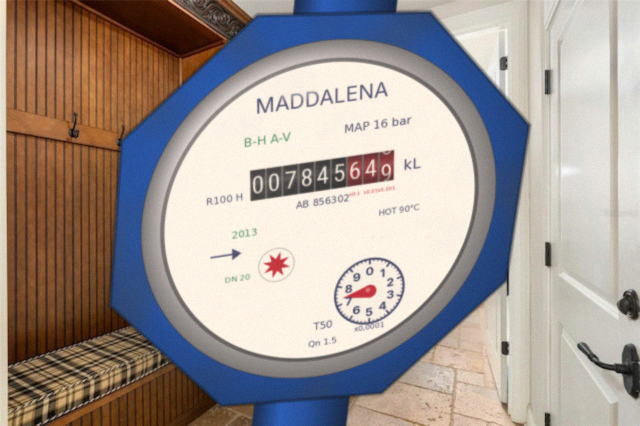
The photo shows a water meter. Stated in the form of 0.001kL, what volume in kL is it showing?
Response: 7845.6487kL
